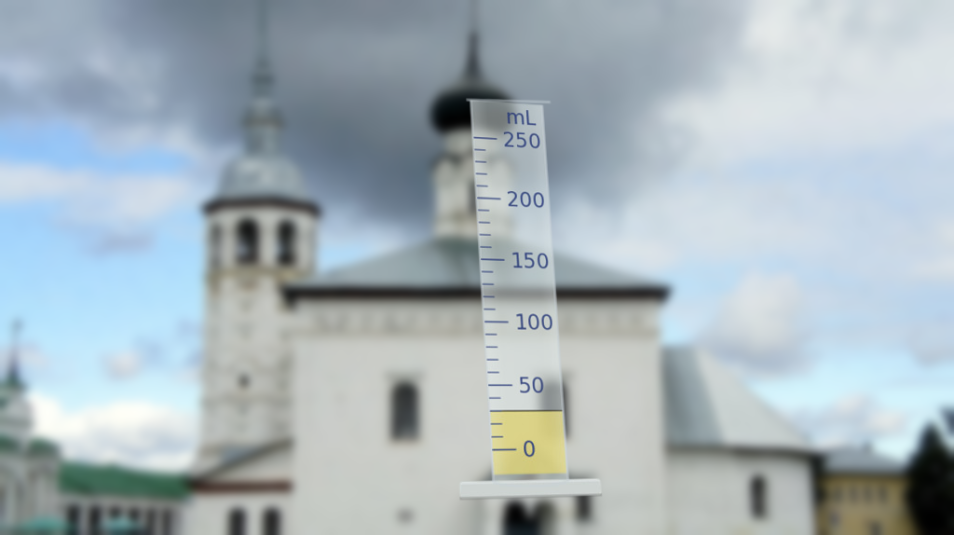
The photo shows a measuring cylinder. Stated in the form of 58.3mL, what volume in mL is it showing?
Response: 30mL
